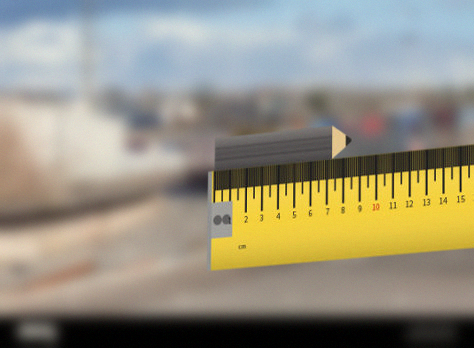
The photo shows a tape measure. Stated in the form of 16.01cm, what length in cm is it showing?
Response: 8.5cm
